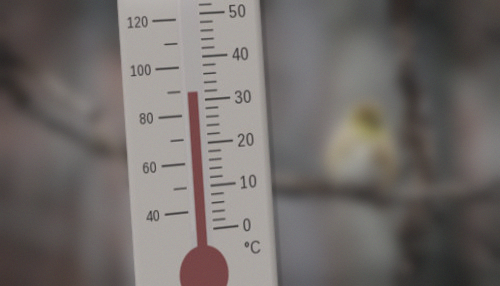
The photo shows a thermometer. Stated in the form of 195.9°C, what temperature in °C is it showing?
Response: 32°C
